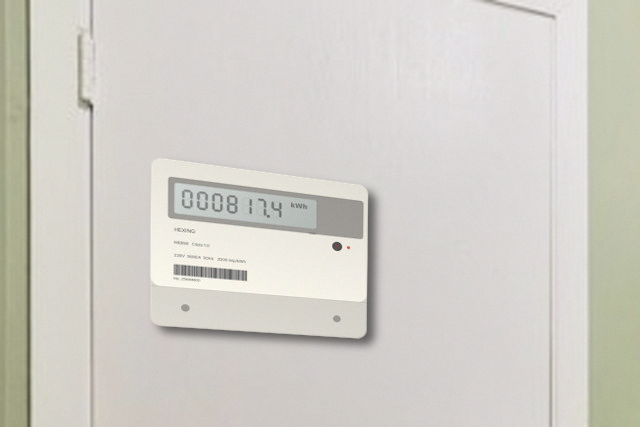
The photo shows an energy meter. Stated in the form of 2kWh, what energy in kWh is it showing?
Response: 817.4kWh
